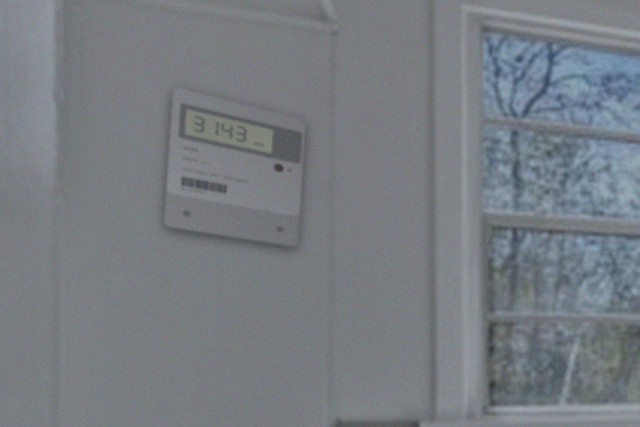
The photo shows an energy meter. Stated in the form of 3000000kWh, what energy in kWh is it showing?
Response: 3143kWh
